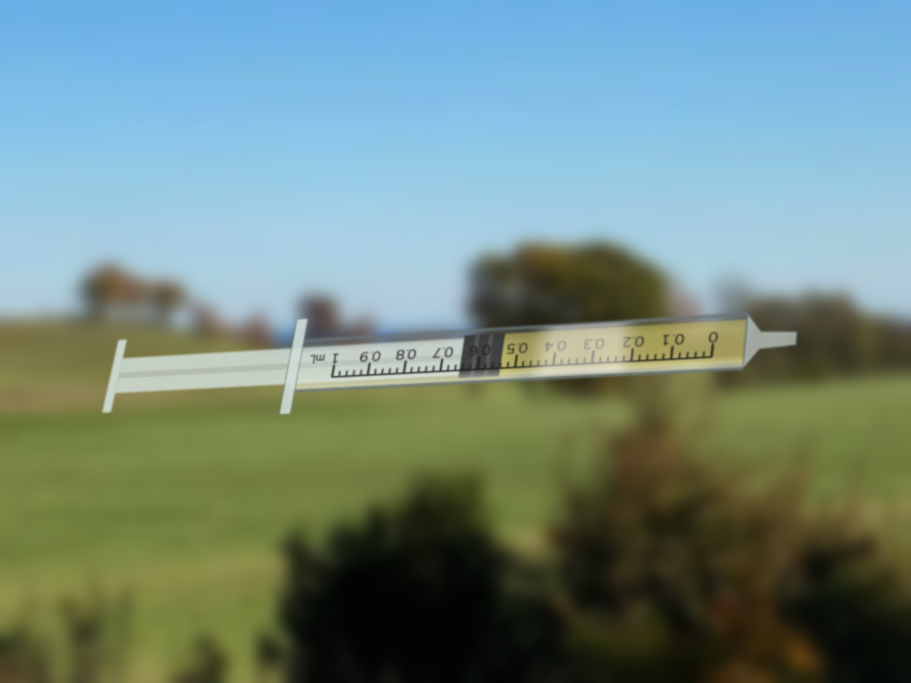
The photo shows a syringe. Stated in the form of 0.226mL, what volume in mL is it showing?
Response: 0.54mL
